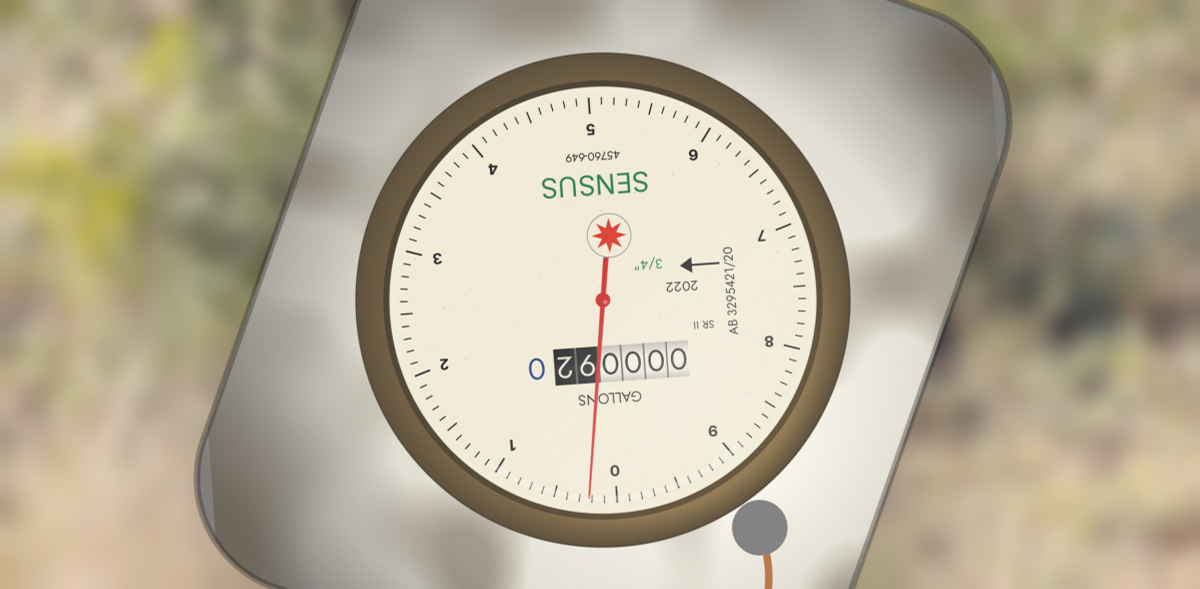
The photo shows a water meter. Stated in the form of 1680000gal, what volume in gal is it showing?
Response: 920.2gal
